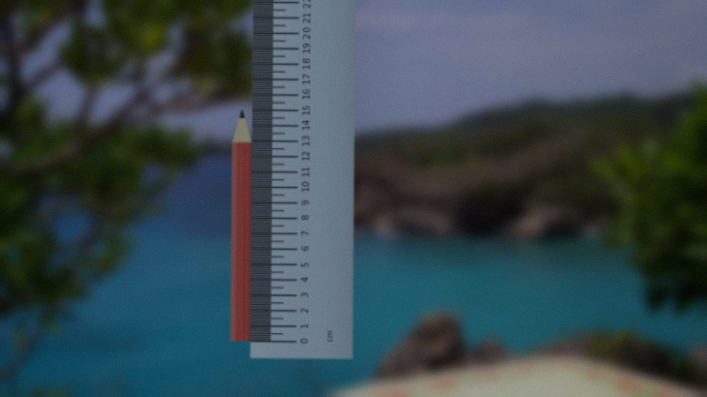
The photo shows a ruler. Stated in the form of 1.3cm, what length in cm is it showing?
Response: 15cm
